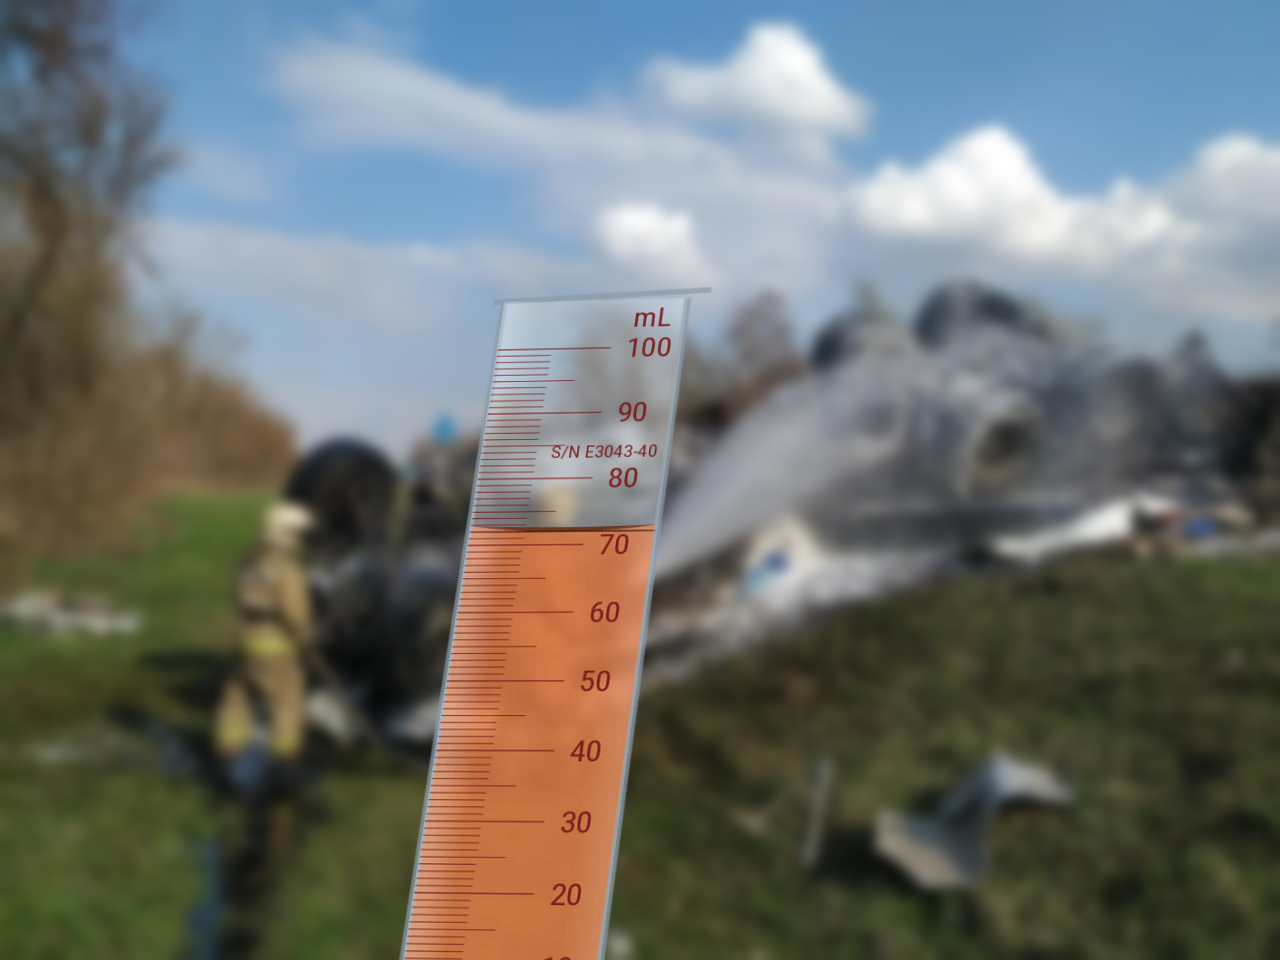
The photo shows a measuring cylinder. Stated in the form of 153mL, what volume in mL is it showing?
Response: 72mL
